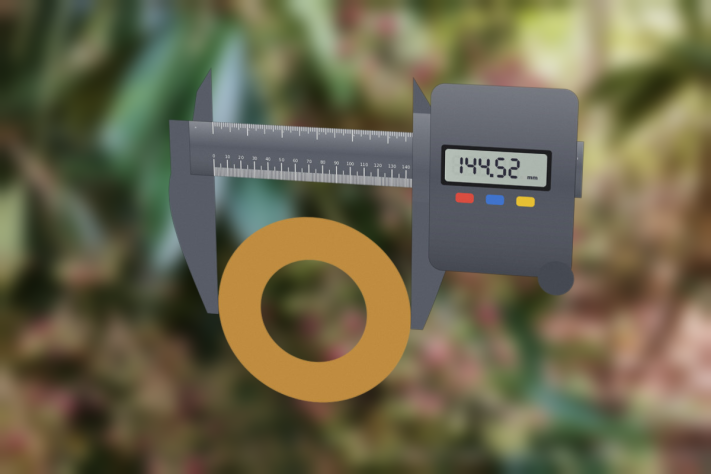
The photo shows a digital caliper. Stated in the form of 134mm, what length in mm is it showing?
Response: 144.52mm
